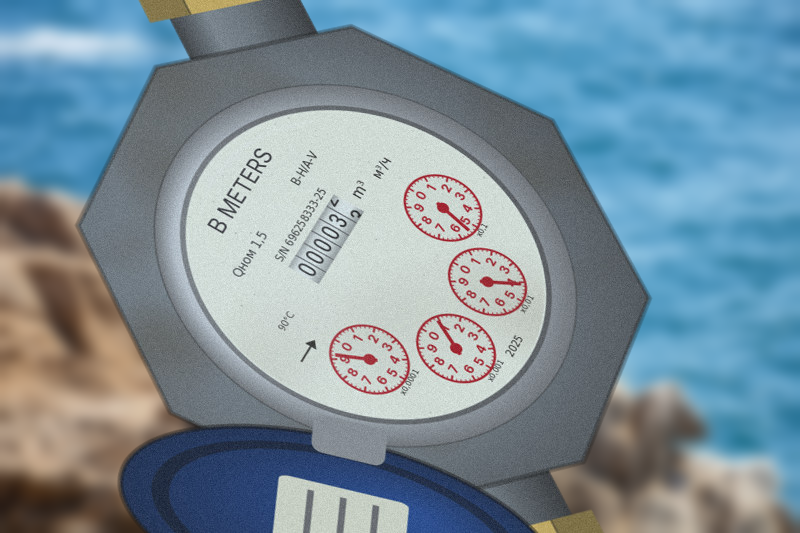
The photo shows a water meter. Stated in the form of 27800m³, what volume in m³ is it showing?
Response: 32.5409m³
